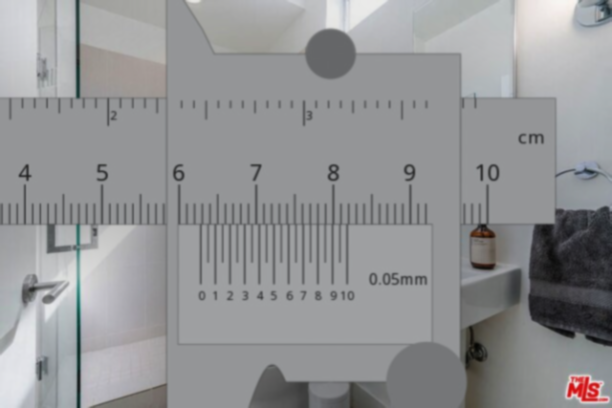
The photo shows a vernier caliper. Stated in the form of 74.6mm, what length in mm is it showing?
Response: 62.8mm
